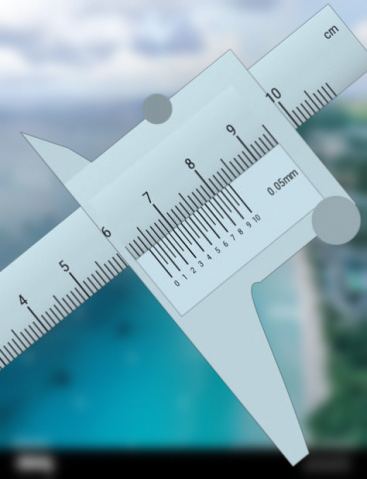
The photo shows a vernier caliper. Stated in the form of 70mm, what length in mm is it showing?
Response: 64.2mm
